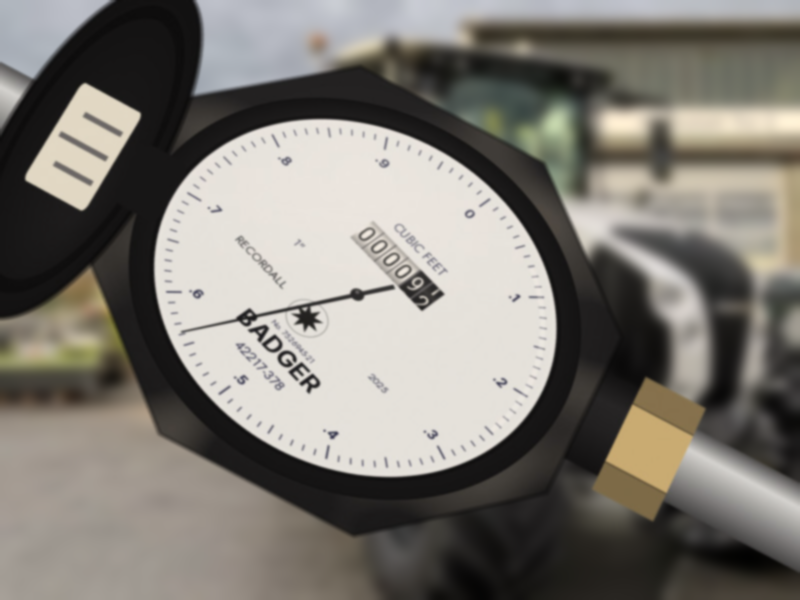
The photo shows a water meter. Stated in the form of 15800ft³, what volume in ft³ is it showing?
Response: 91.56ft³
